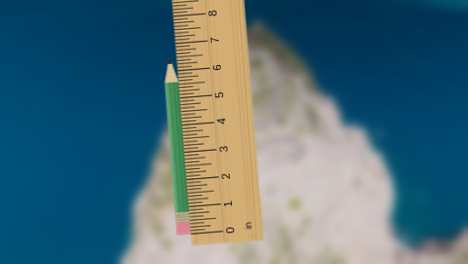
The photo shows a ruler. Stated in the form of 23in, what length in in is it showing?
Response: 6.5in
